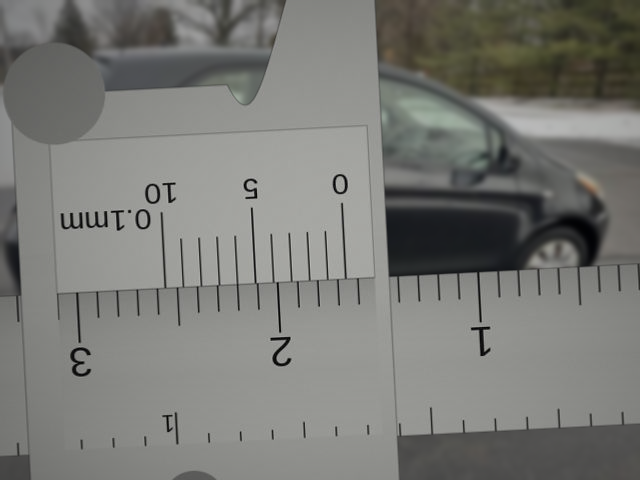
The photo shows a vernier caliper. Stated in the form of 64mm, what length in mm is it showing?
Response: 16.6mm
